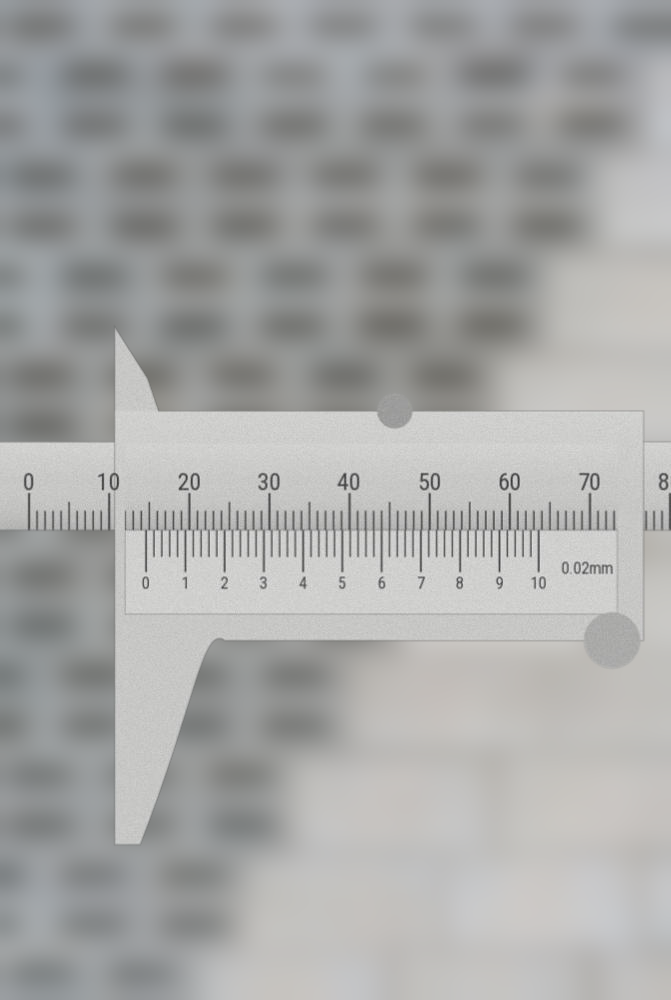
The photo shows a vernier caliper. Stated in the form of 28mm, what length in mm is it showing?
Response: 14.6mm
